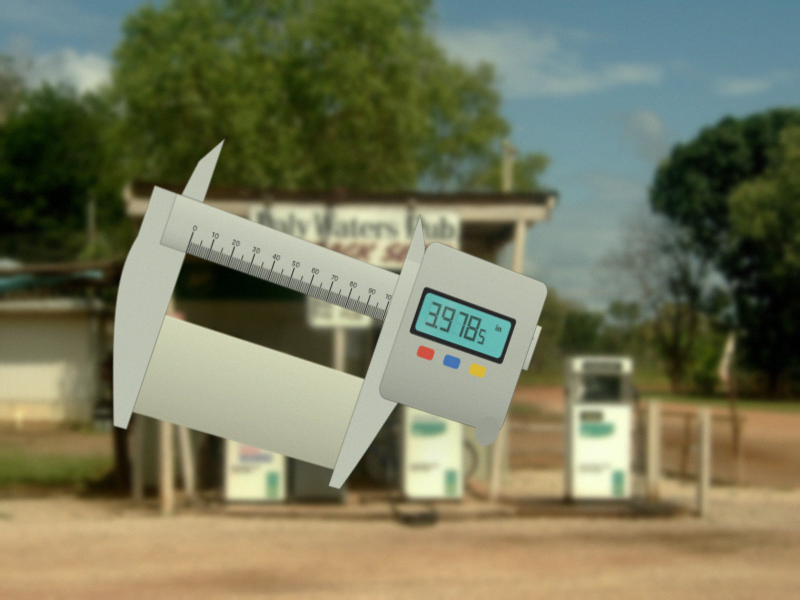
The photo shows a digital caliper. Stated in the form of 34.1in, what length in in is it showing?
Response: 3.9785in
